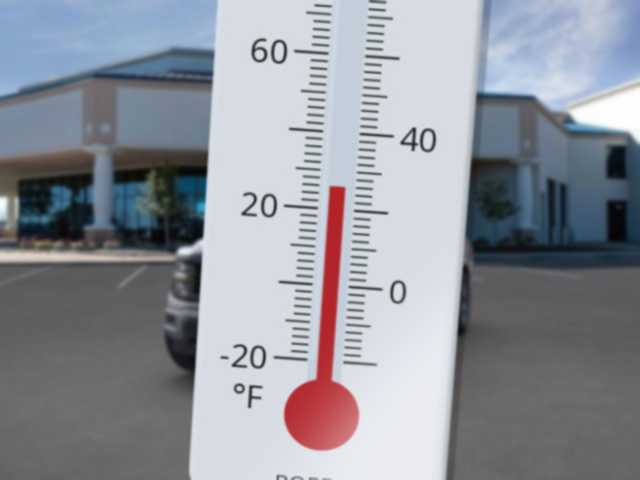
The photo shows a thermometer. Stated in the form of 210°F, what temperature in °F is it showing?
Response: 26°F
